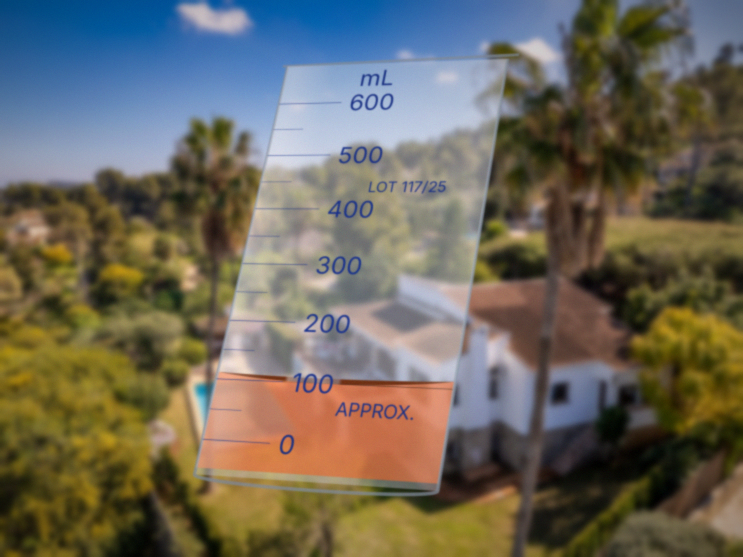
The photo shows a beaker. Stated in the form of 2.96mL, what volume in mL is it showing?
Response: 100mL
